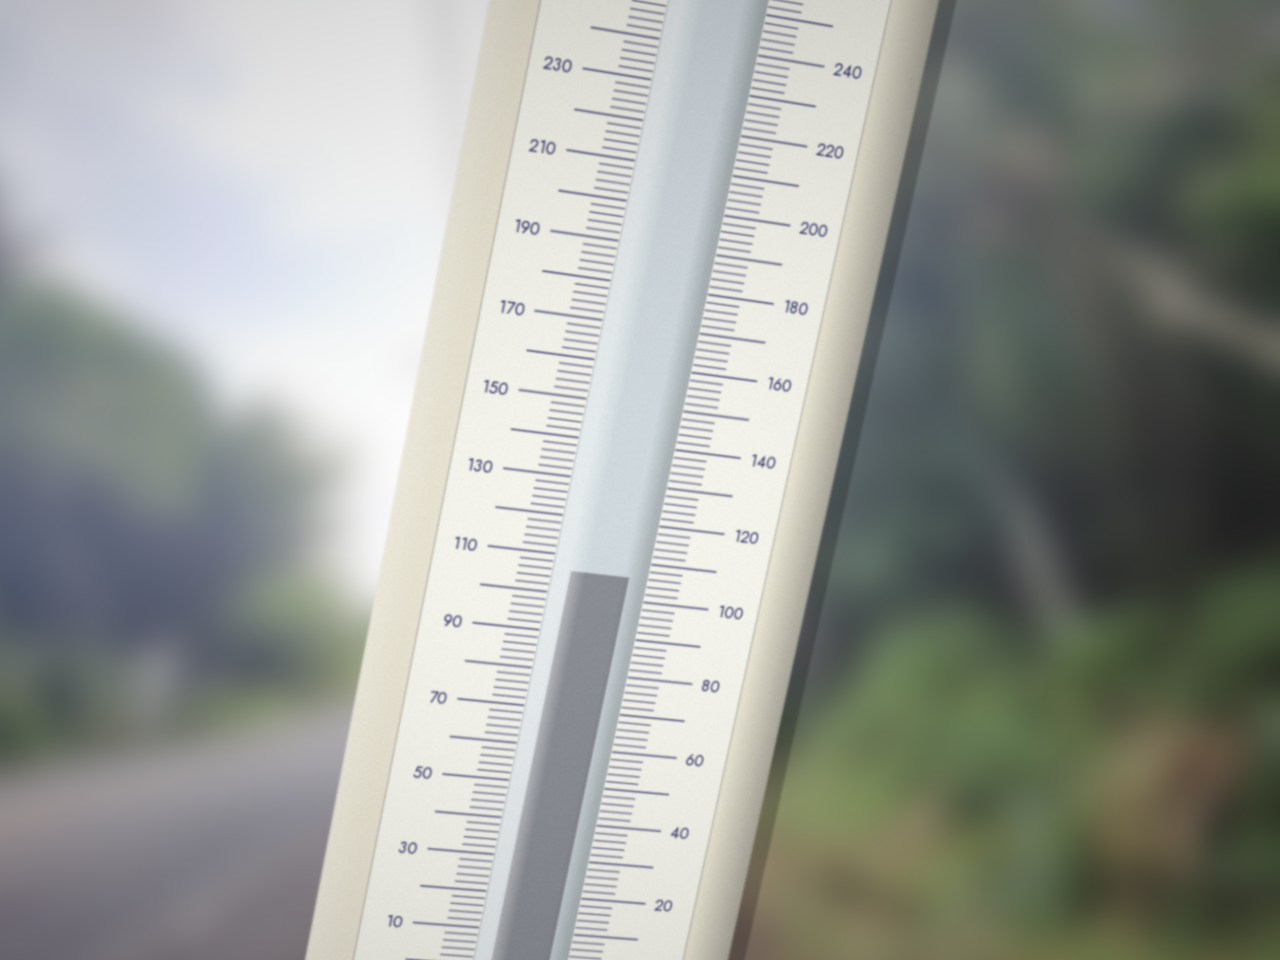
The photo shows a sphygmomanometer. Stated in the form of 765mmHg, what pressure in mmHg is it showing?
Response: 106mmHg
